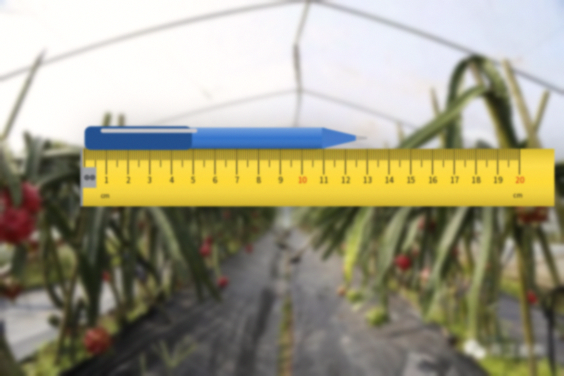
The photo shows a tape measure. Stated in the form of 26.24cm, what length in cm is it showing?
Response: 13cm
